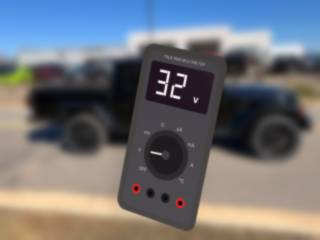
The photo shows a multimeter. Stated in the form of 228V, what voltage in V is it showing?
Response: 32V
